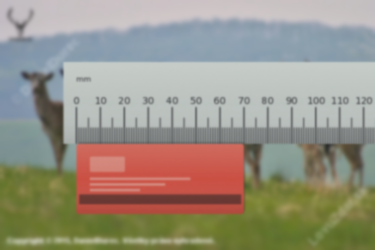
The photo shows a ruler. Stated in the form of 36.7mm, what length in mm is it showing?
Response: 70mm
